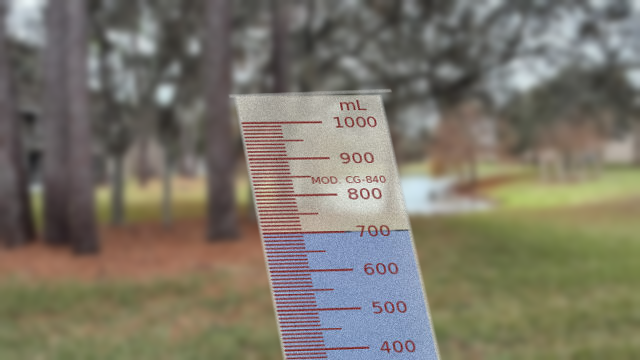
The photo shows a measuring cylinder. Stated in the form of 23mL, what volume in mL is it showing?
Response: 700mL
